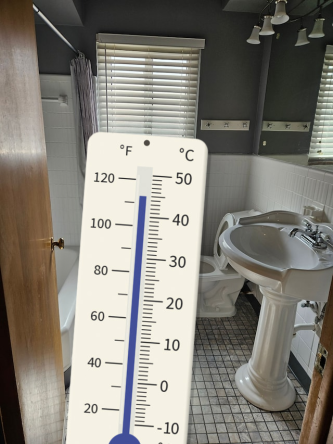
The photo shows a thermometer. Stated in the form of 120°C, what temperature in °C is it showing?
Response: 45°C
